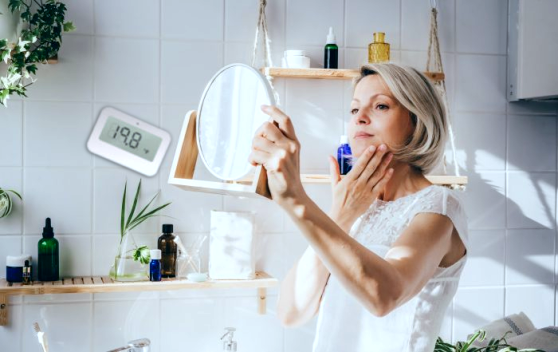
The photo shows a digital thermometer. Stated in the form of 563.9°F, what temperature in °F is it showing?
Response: 19.8°F
